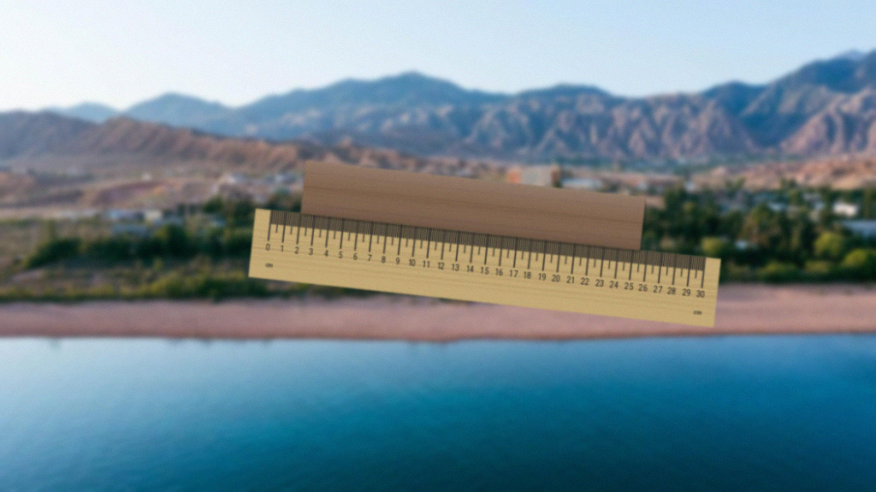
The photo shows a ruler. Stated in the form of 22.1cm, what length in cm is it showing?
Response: 23.5cm
